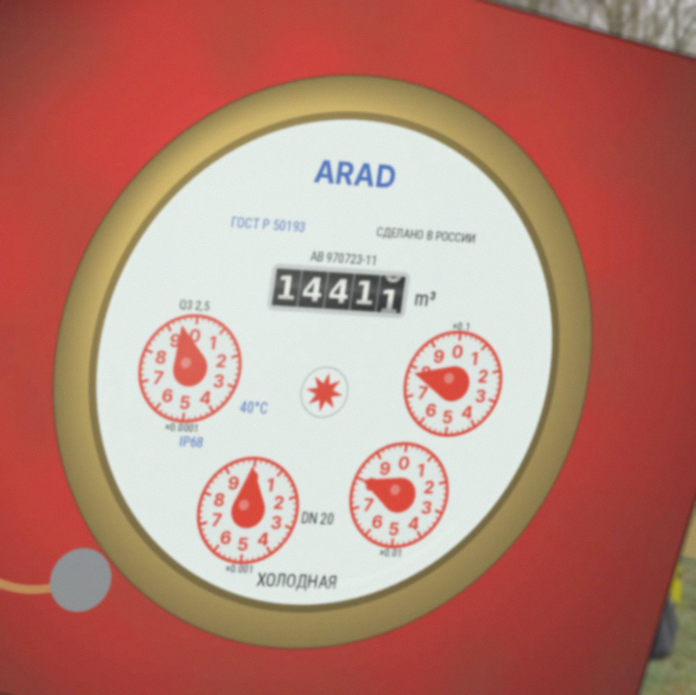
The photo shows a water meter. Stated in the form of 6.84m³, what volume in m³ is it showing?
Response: 14410.7799m³
